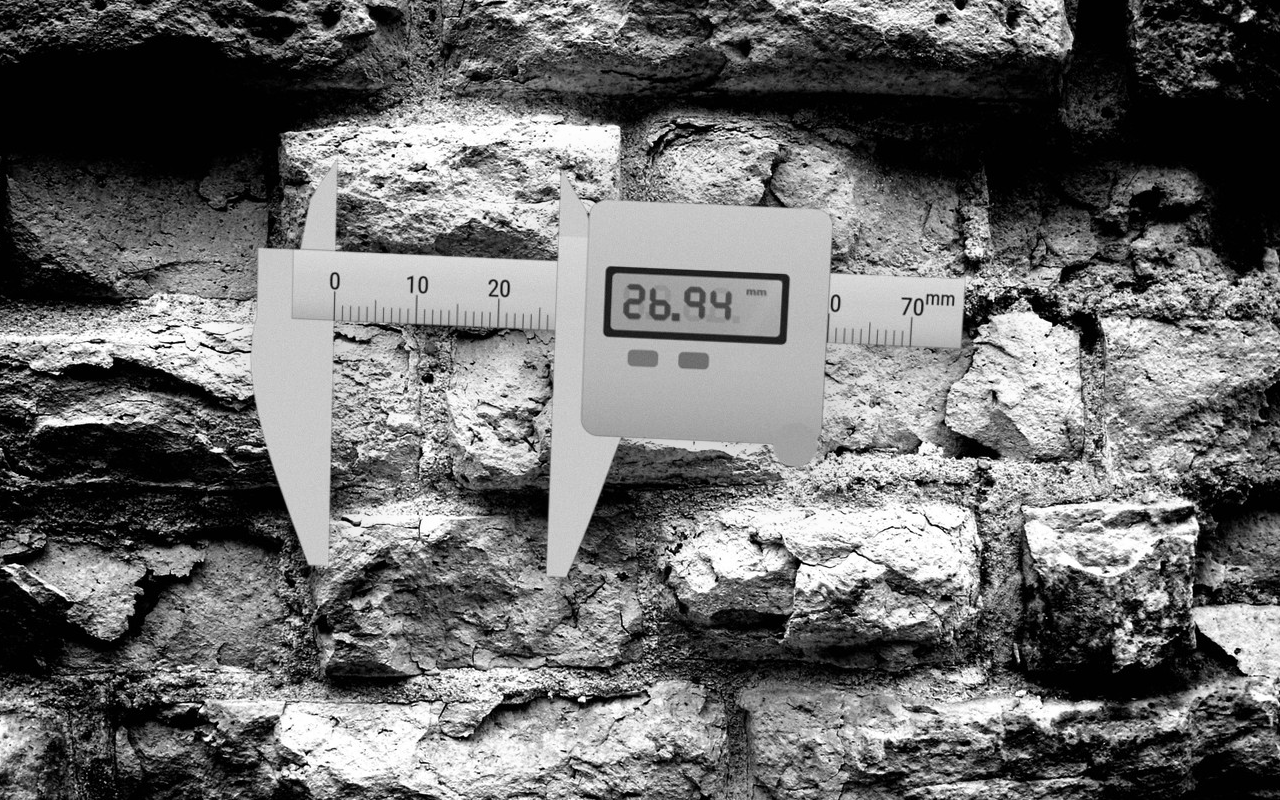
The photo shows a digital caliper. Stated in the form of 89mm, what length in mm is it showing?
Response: 26.94mm
